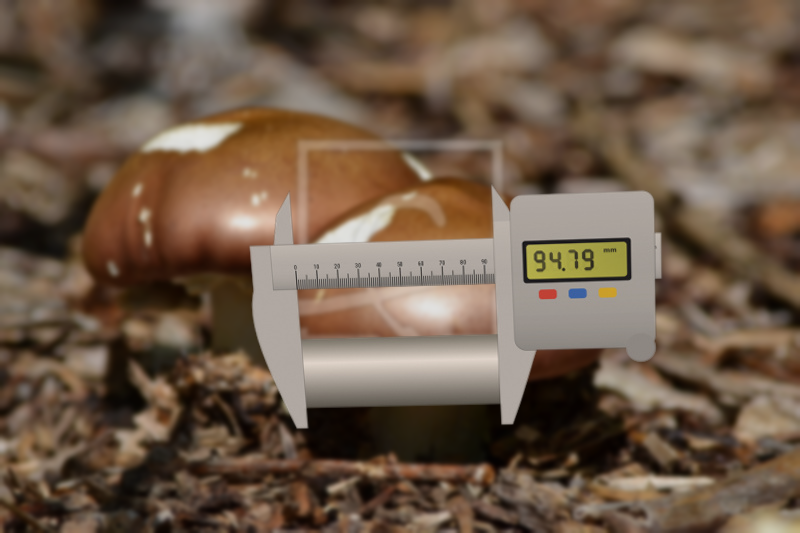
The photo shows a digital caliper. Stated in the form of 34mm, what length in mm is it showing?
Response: 94.79mm
